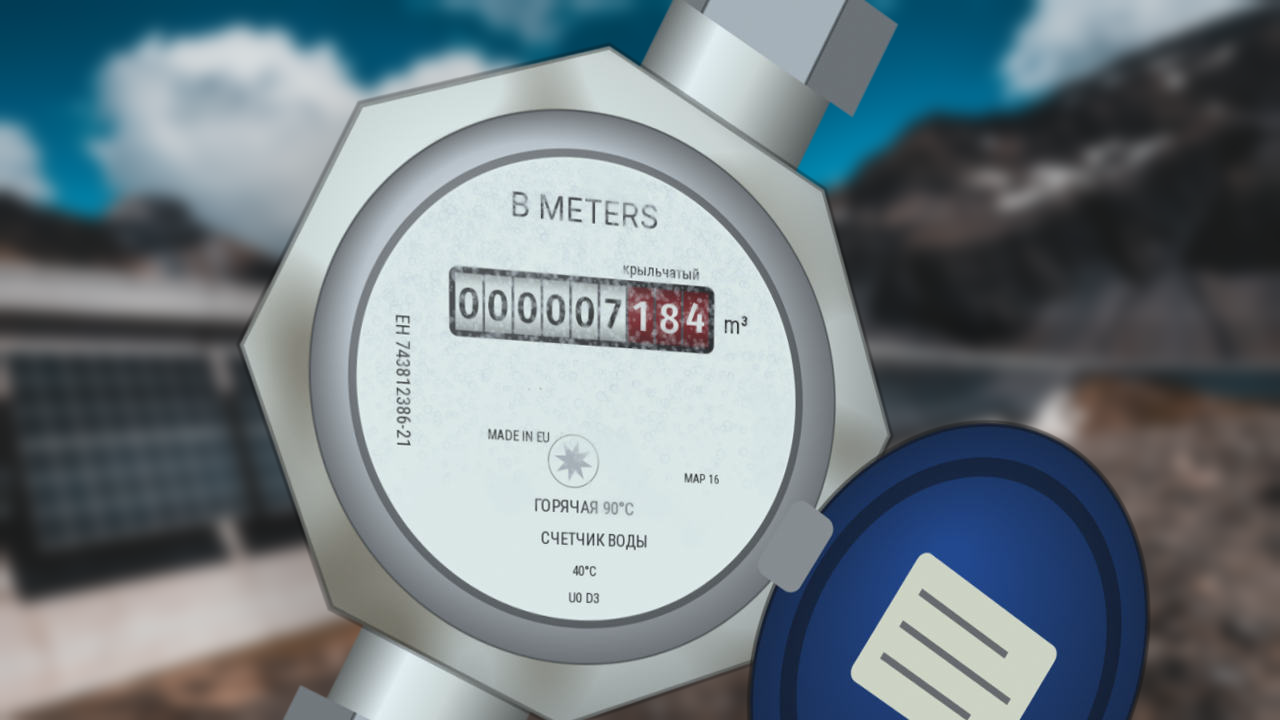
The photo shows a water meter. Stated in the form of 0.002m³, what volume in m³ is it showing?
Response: 7.184m³
